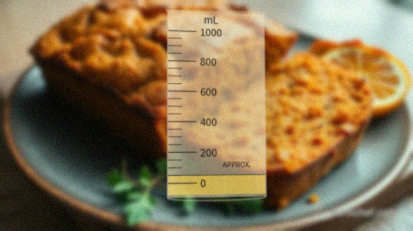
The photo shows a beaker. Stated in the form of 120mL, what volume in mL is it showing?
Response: 50mL
